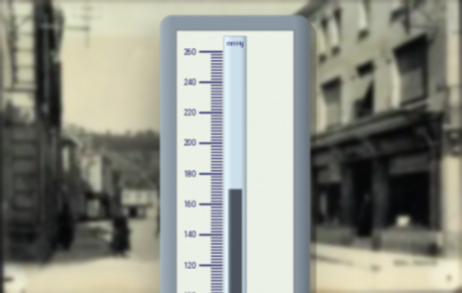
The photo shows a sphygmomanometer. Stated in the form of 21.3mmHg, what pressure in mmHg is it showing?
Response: 170mmHg
